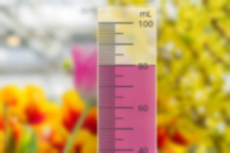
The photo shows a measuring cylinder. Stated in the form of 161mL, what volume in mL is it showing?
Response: 80mL
